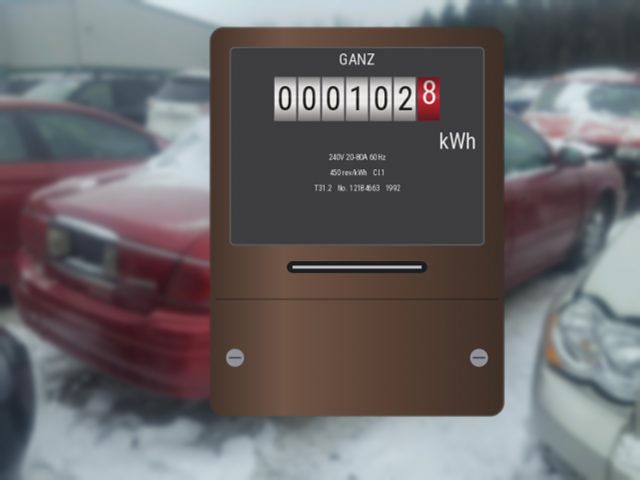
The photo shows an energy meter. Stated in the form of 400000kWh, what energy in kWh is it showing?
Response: 102.8kWh
